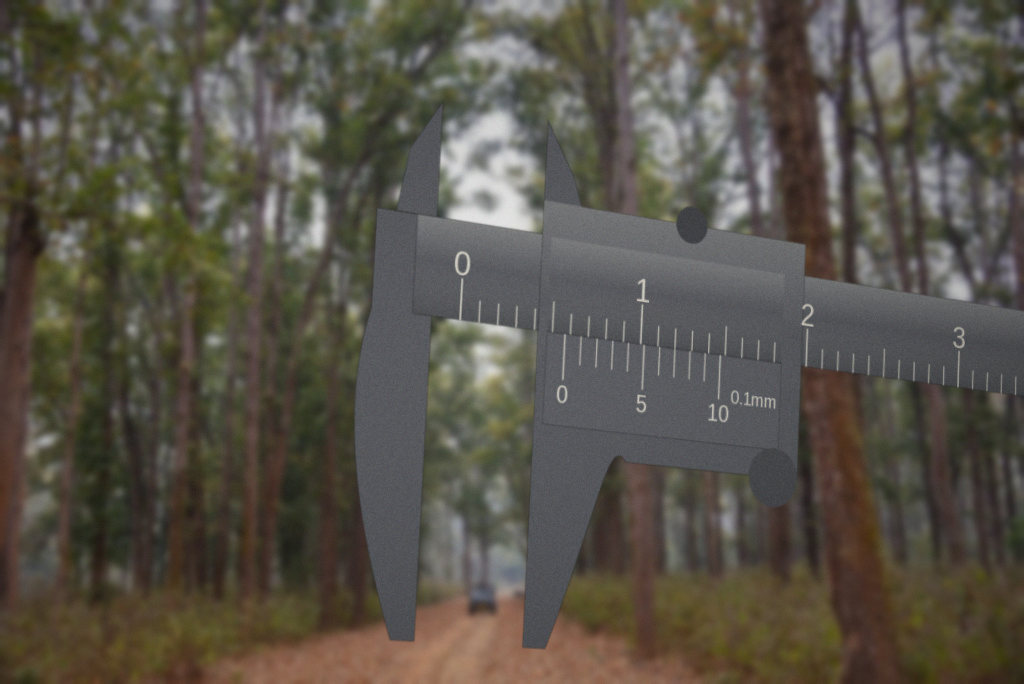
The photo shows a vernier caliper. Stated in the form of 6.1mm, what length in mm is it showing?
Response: 5.7mm
